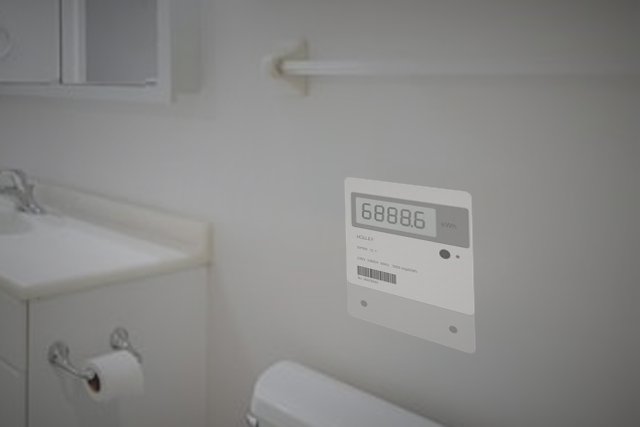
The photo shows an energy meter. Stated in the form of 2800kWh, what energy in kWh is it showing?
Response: 6888.6kWh
